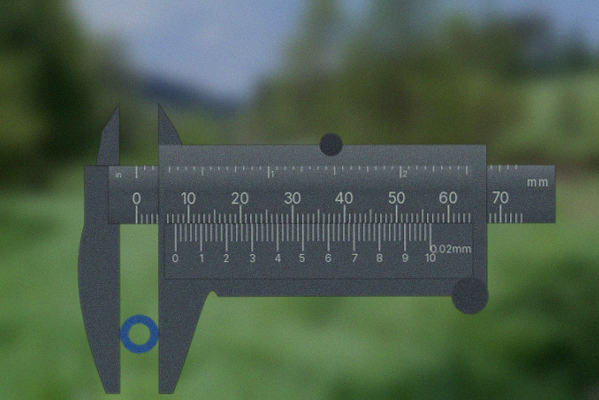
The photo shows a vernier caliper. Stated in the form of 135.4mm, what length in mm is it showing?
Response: 7.5mm
